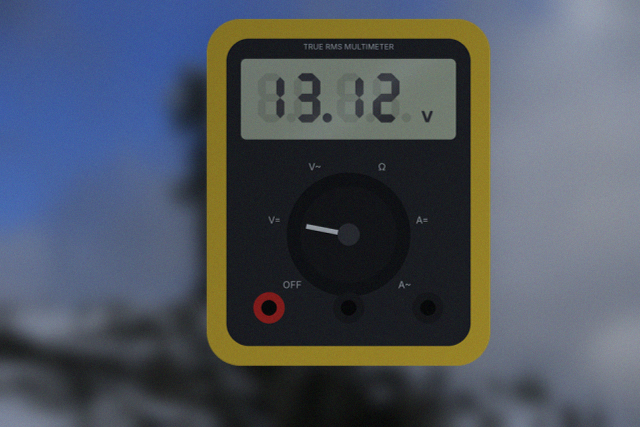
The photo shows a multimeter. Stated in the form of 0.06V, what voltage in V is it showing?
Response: 13.12V
